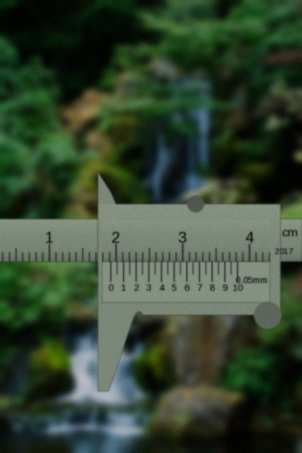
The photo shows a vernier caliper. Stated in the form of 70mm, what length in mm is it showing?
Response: 19.2mm
